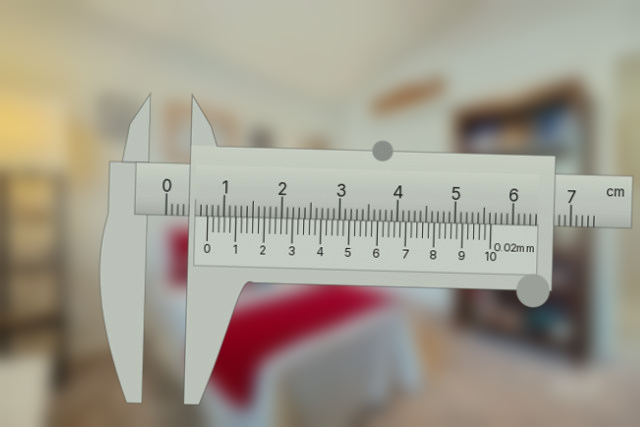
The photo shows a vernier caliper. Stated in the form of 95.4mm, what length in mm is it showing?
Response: 7.2mm
